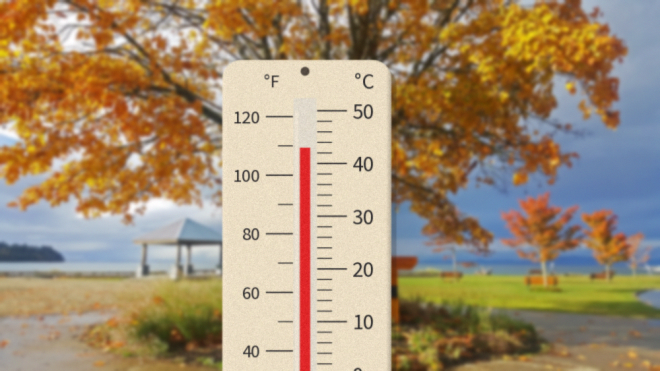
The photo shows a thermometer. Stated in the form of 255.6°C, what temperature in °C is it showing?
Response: 43°C
